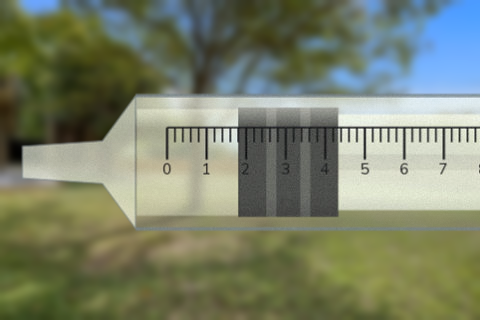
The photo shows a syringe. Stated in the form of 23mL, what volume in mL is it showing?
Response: 1.8mL
